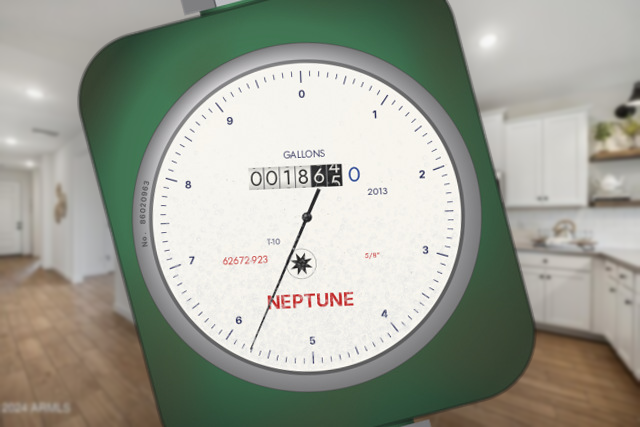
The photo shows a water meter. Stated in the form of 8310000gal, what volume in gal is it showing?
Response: 18645.7gal
